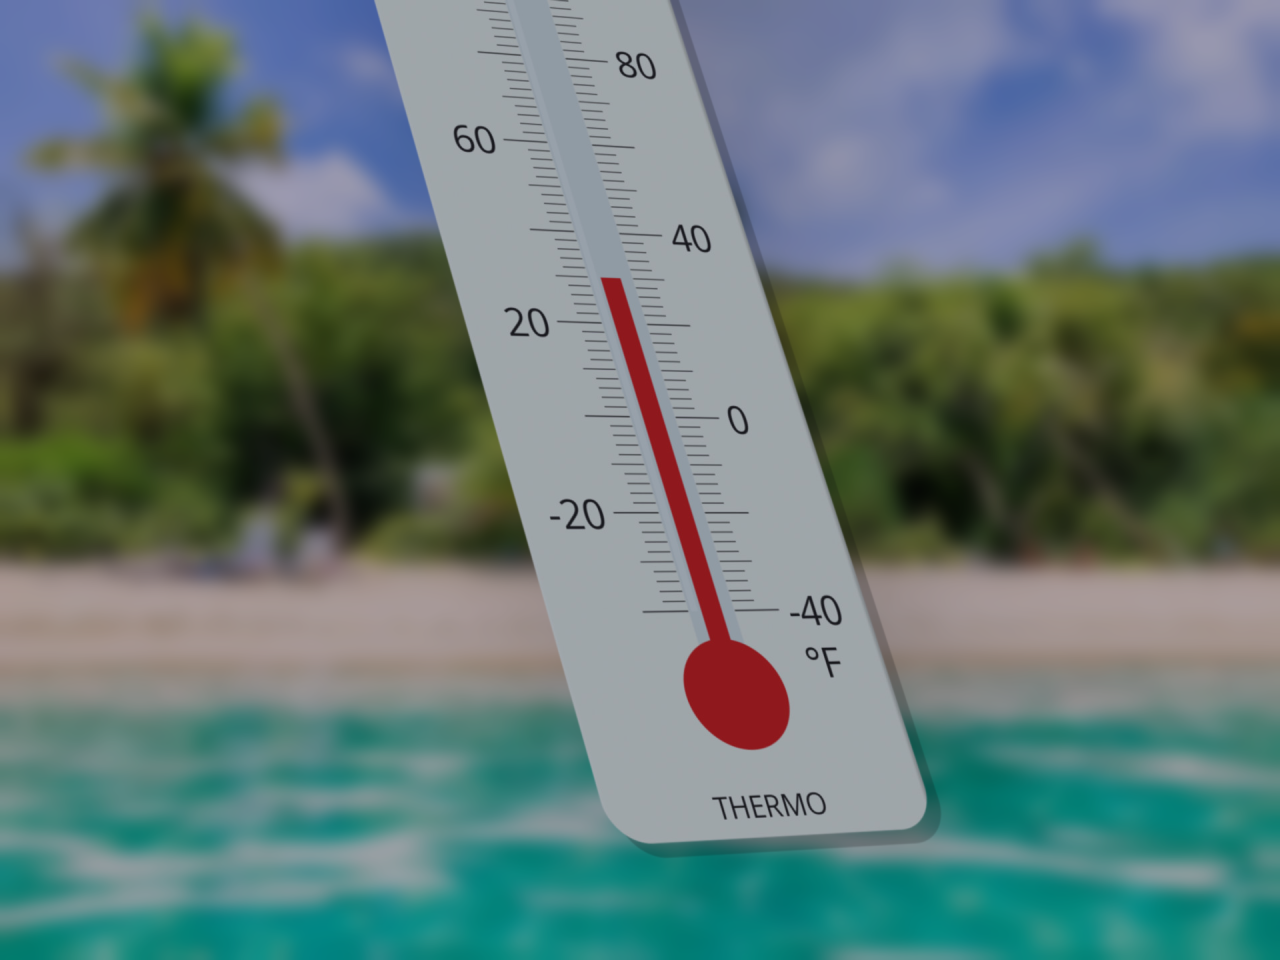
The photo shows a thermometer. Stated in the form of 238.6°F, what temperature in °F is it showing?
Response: 30°F
